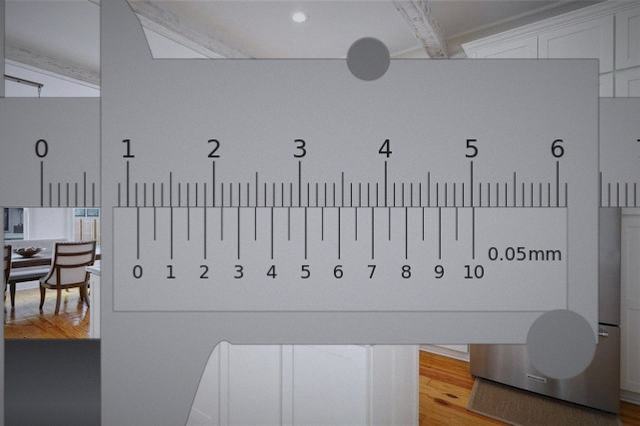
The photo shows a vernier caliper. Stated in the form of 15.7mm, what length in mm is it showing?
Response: 11.2mm
